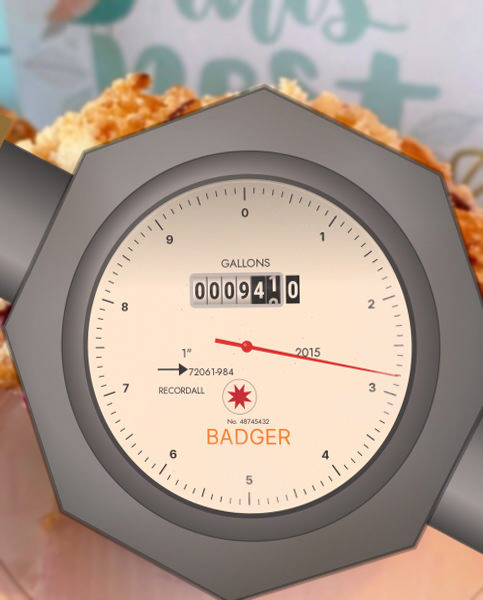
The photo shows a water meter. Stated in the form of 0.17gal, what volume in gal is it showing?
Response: 9412.8gal
